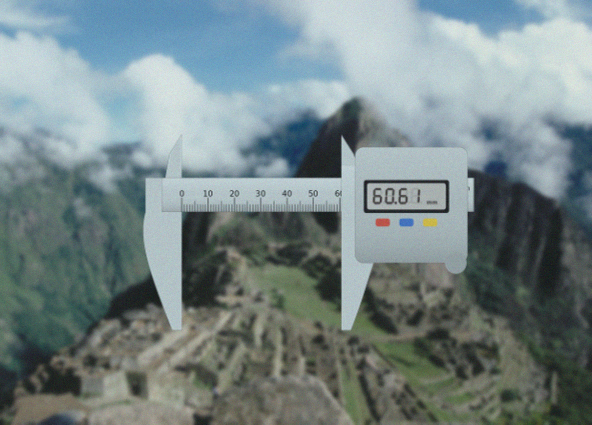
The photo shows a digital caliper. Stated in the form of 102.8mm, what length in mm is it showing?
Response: 60.61mm
